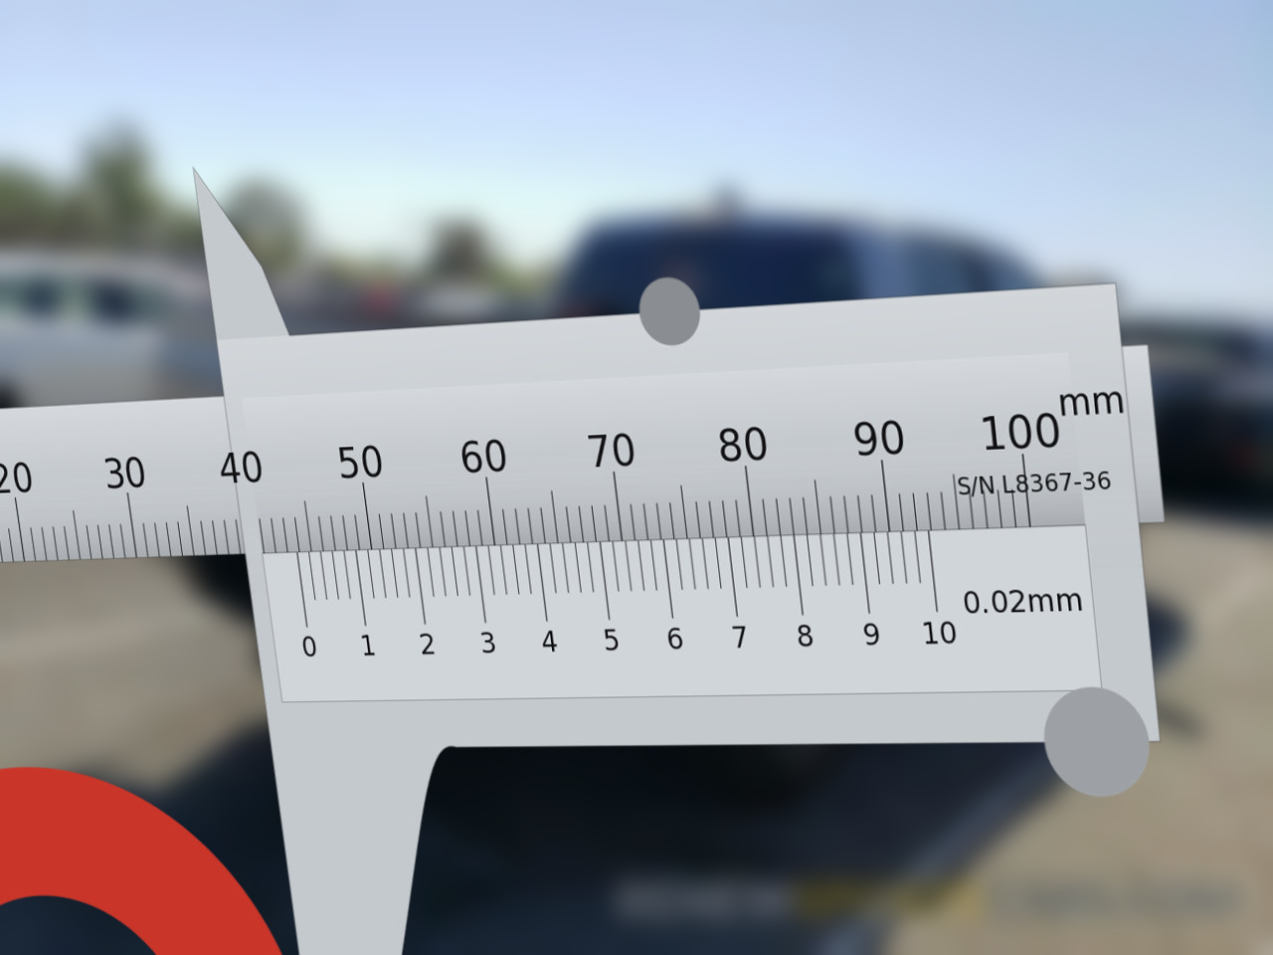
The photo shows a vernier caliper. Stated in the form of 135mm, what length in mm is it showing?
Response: 43.8mm
